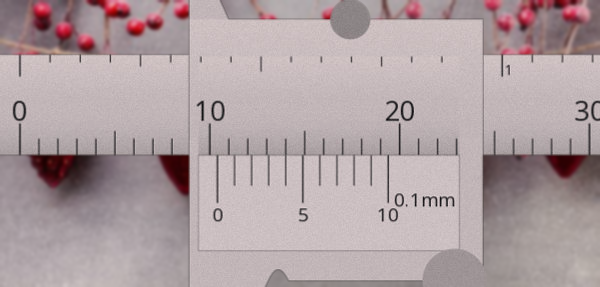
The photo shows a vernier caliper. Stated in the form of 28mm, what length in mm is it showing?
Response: 10.4mm
